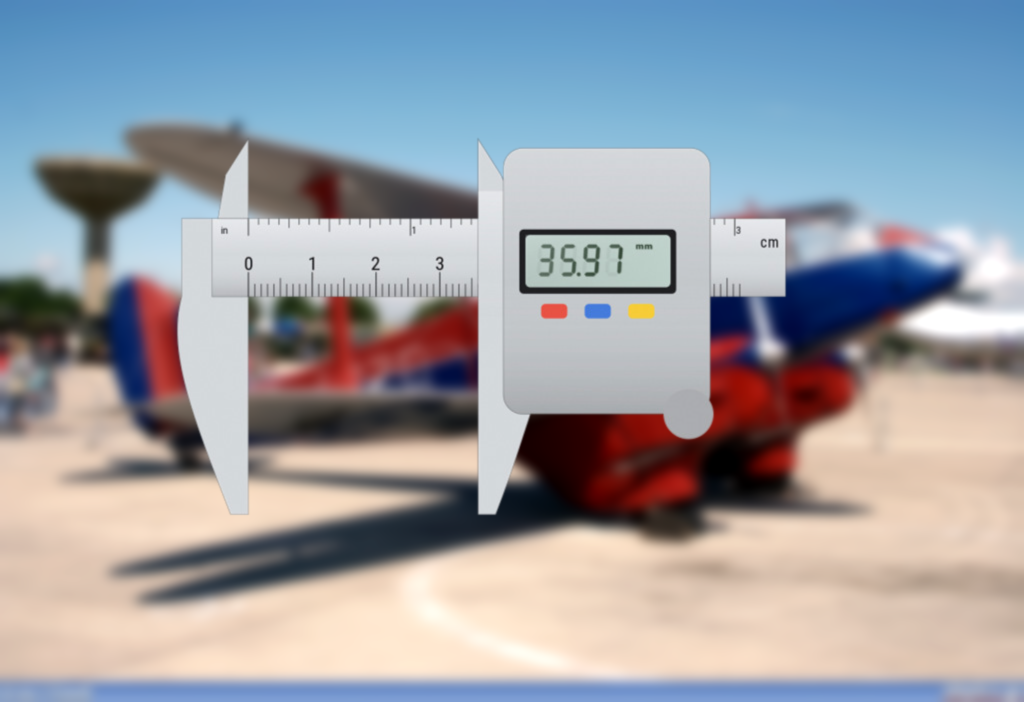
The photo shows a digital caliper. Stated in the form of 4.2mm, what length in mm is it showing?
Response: 35.97mm
